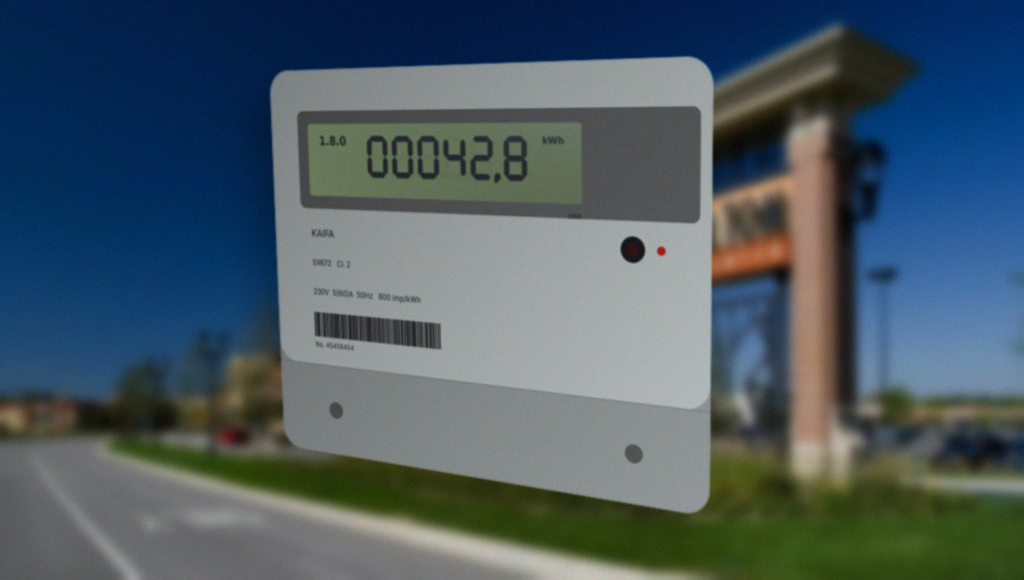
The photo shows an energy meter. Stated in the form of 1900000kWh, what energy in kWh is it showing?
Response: 42.8kWh
